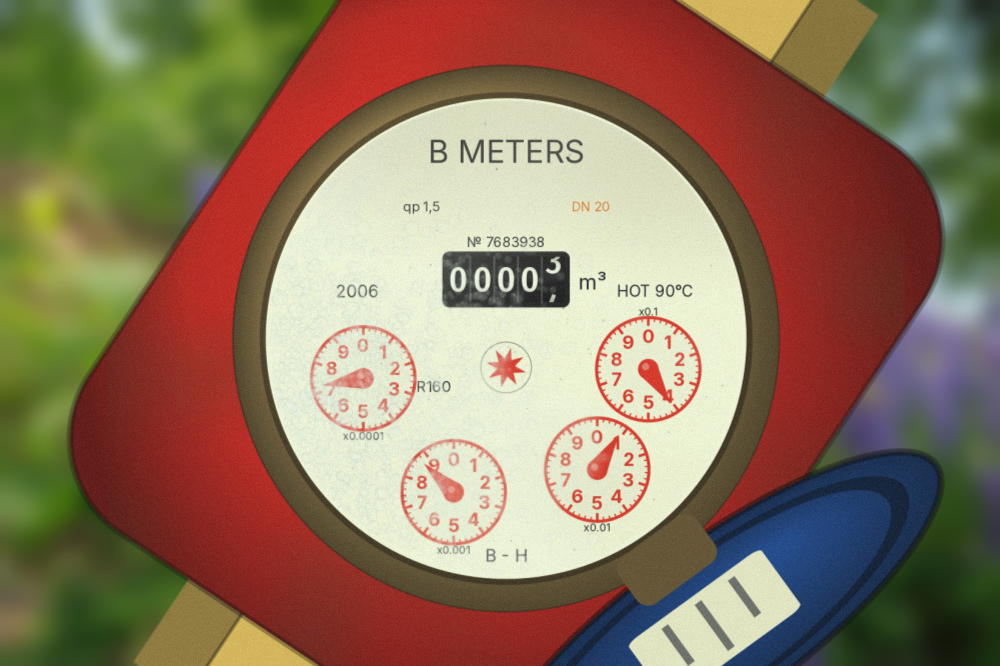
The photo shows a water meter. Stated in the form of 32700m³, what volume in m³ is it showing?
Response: 3.4087m³
